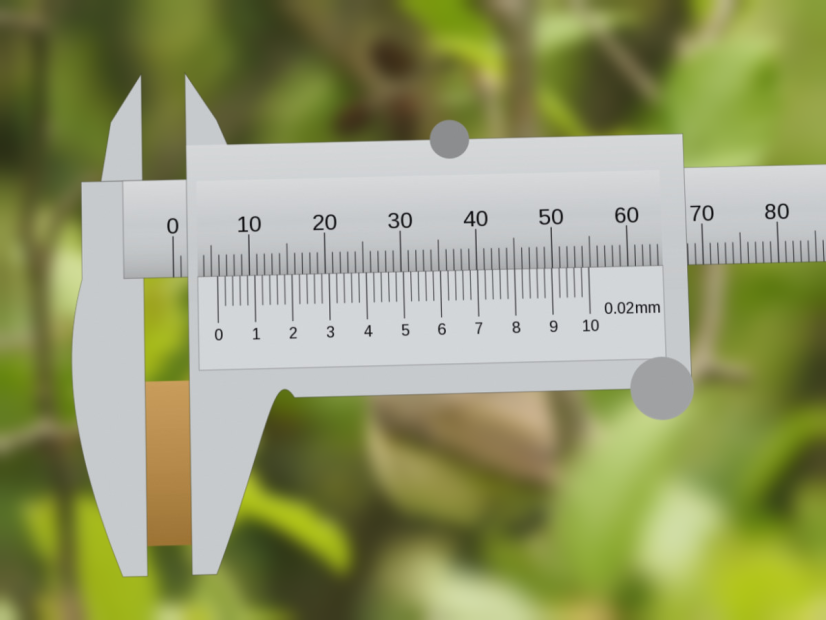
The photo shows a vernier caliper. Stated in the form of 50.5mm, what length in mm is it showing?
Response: 5.8mm
